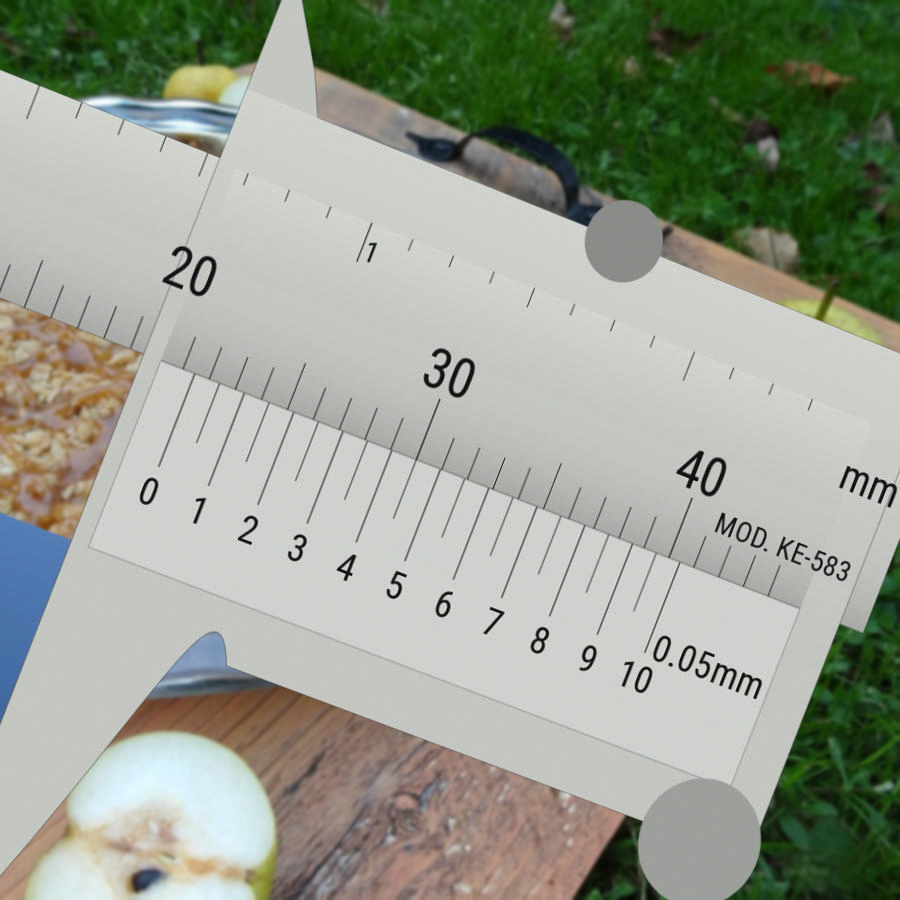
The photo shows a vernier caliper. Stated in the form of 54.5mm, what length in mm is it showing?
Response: 21.45mm
